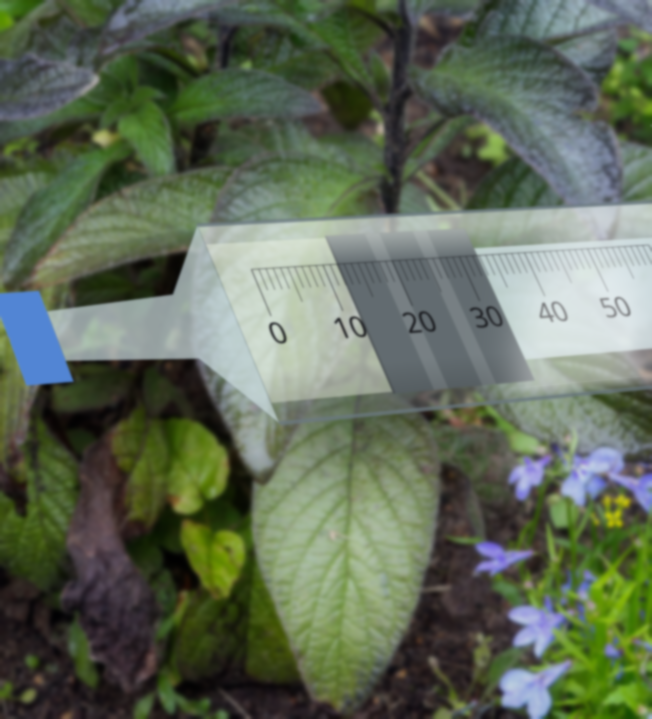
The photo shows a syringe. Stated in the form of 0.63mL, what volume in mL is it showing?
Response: 12mL
